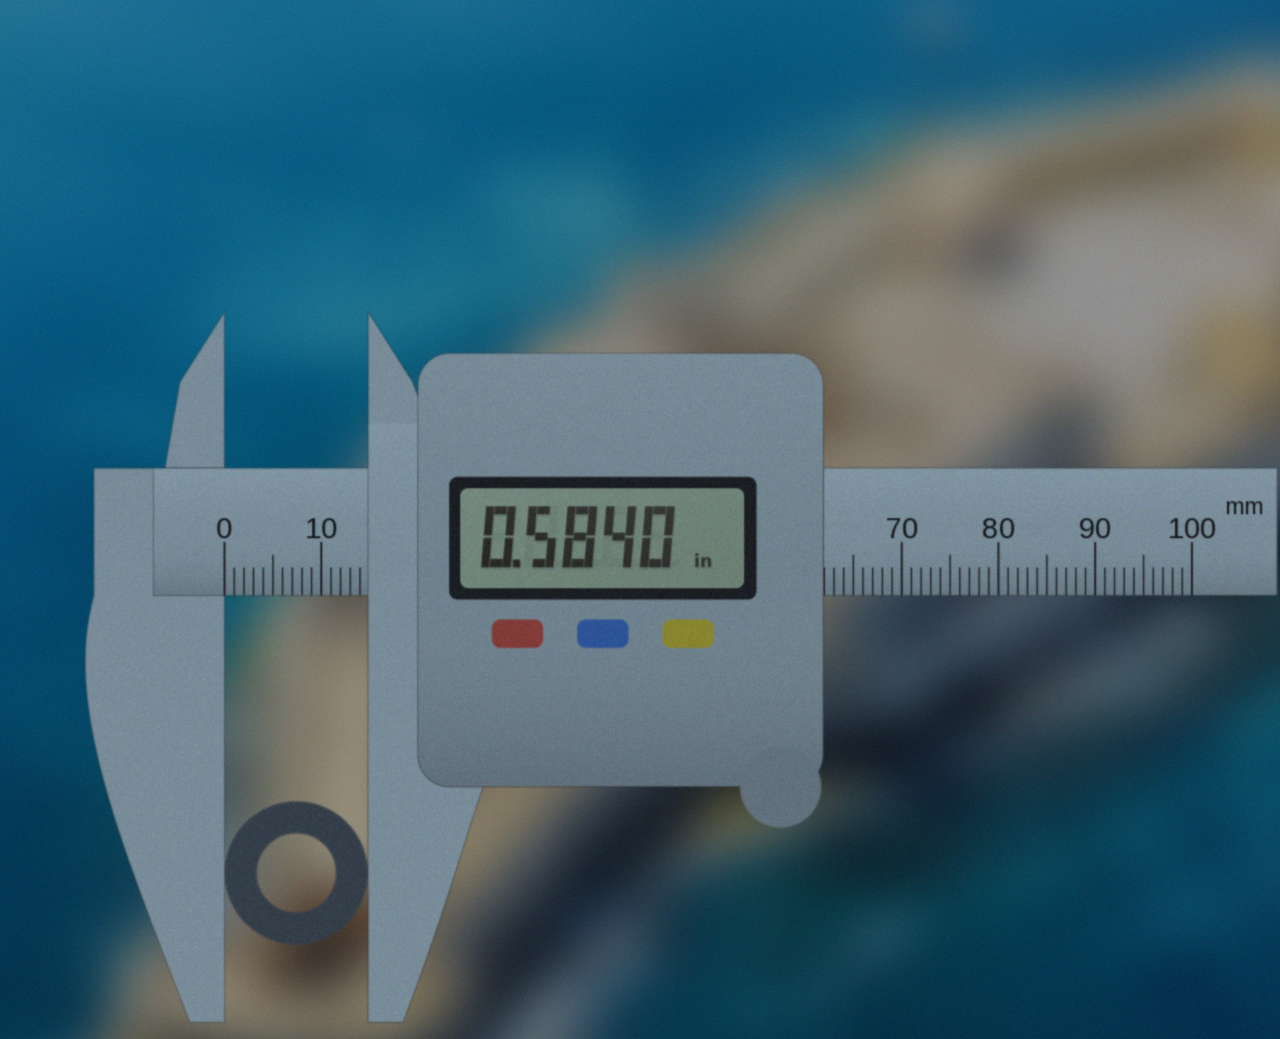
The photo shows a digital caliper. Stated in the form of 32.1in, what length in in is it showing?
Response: 0.5840in
